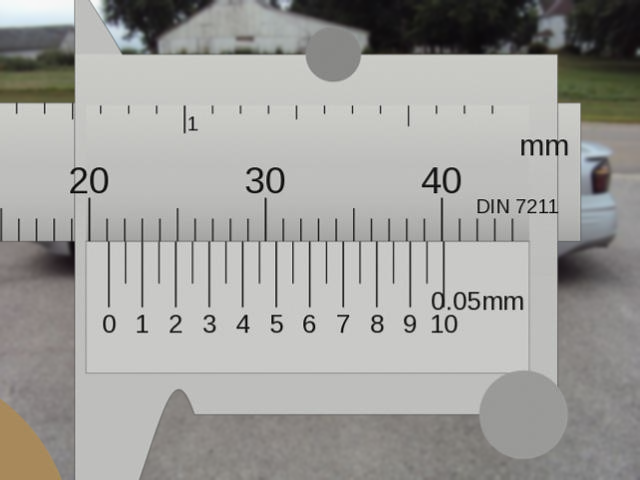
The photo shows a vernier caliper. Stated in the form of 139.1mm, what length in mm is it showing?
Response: 21.1mm
